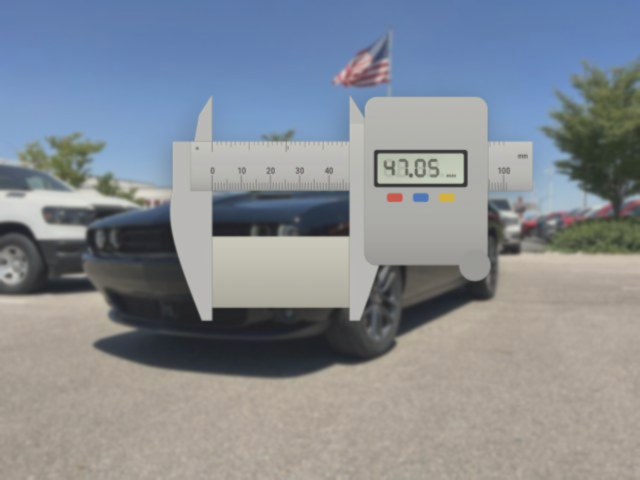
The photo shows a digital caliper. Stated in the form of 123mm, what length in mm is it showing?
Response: 47.05mm
